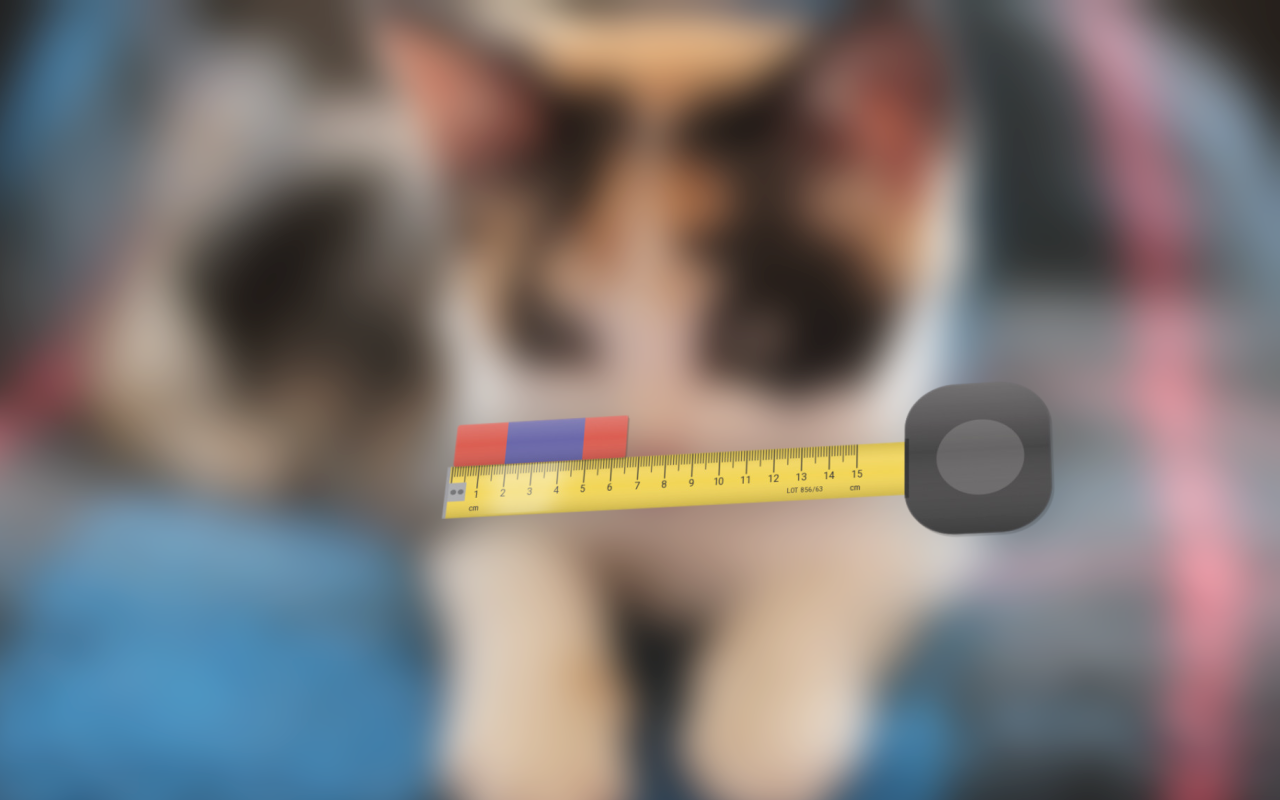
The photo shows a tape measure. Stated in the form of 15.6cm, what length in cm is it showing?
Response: 6.5cm
